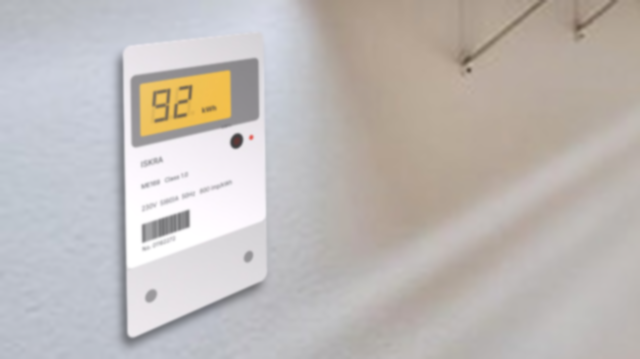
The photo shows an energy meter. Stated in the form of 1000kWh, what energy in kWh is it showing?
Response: 92kWh
